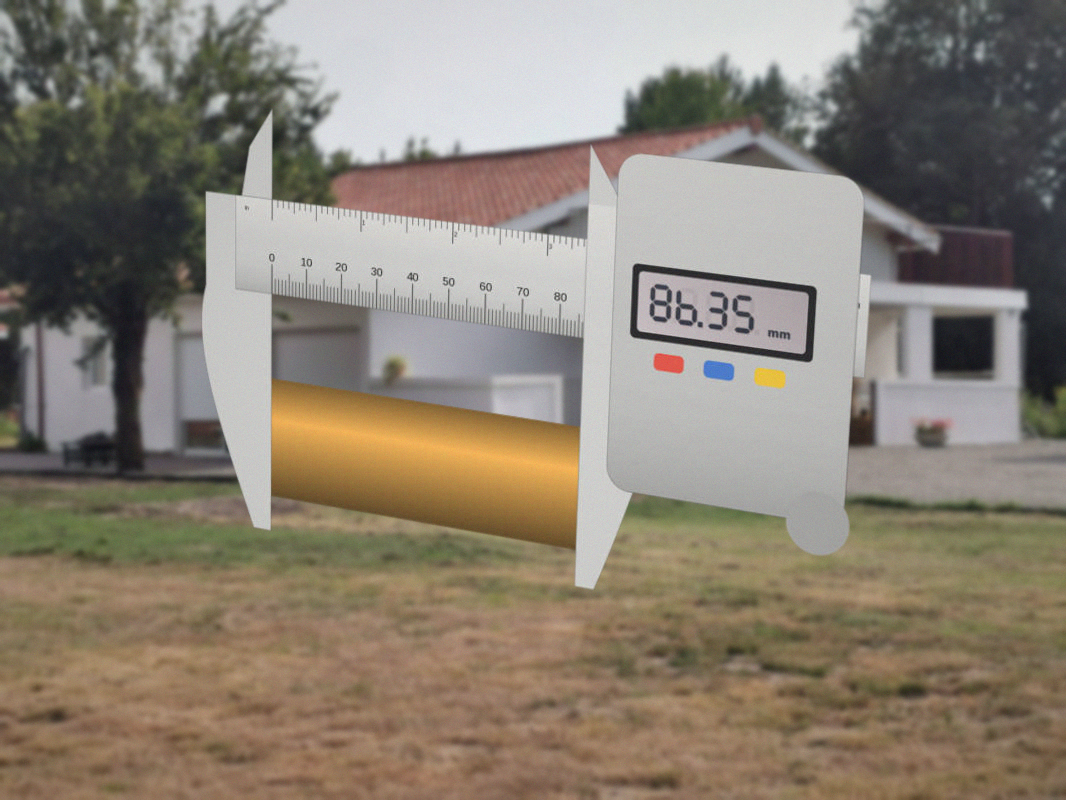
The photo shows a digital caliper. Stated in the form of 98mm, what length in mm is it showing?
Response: 86.35mm
